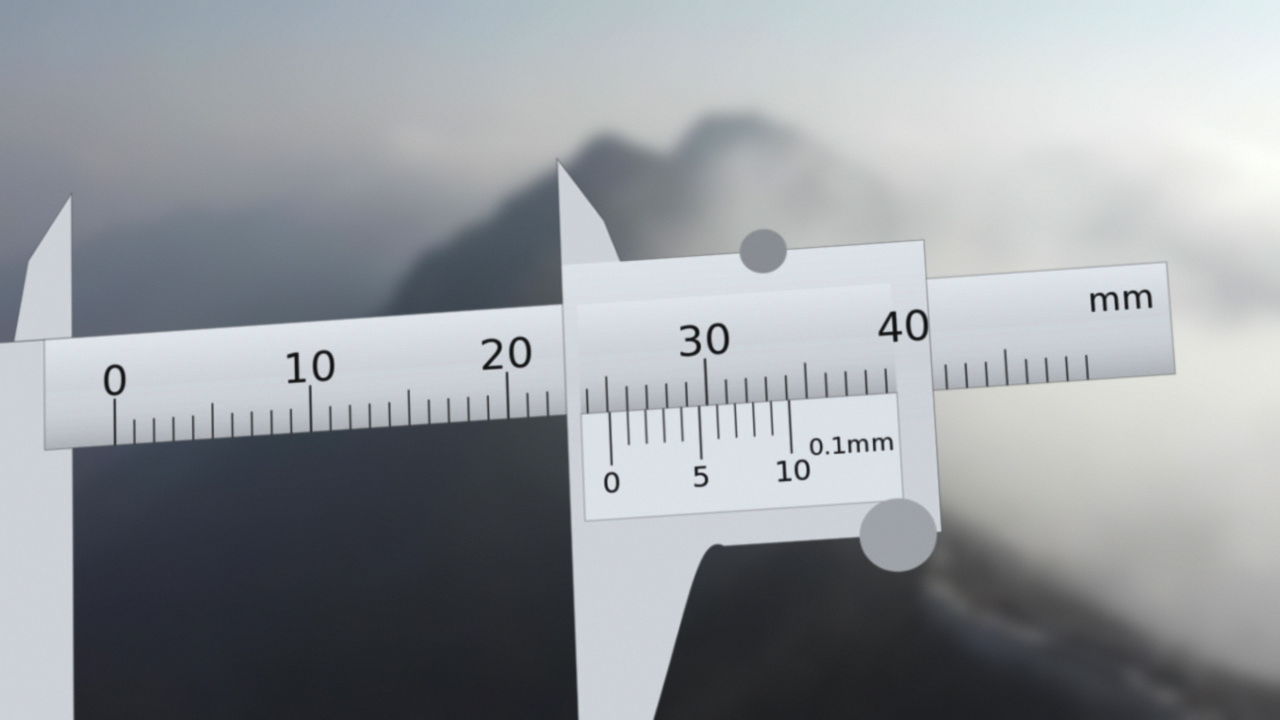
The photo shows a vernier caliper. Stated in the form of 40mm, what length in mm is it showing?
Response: 25.1mm
